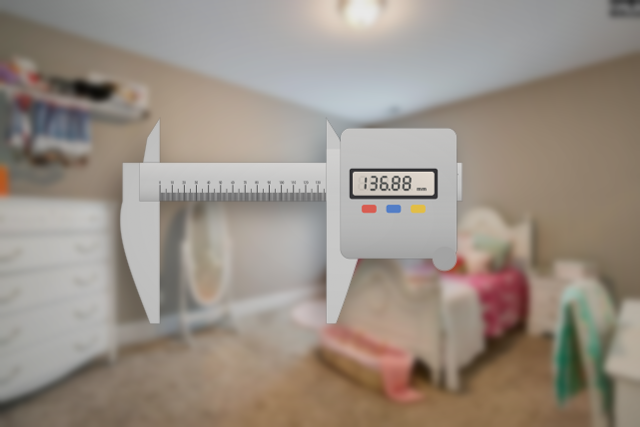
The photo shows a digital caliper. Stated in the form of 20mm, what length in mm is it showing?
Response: 136.88mm
